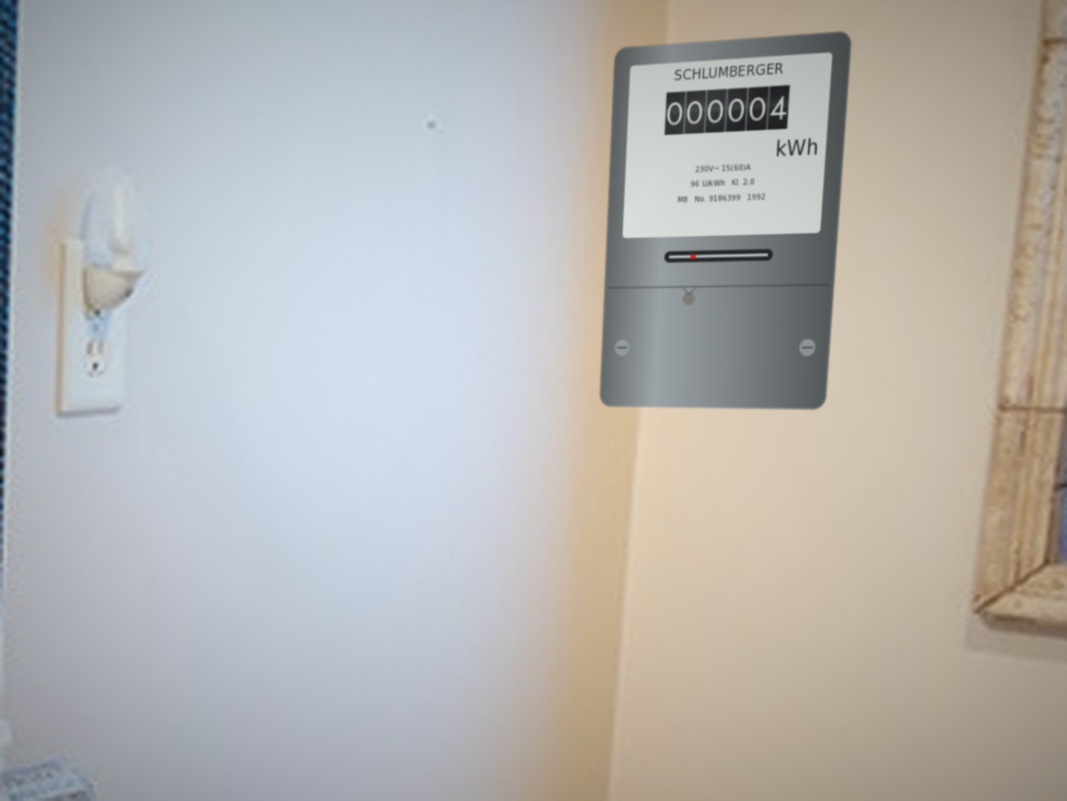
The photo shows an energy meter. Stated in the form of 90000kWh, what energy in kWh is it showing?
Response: 4kWh
